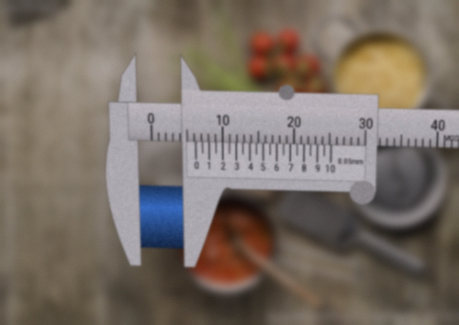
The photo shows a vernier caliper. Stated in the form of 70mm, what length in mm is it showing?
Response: 6.2mm
